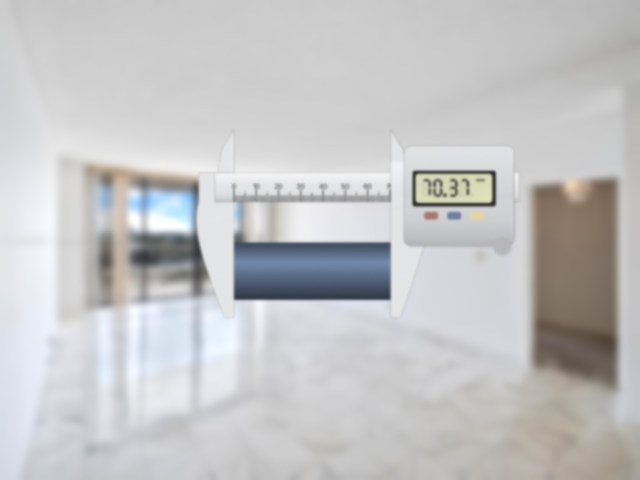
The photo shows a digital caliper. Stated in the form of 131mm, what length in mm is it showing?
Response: 70.37mm
